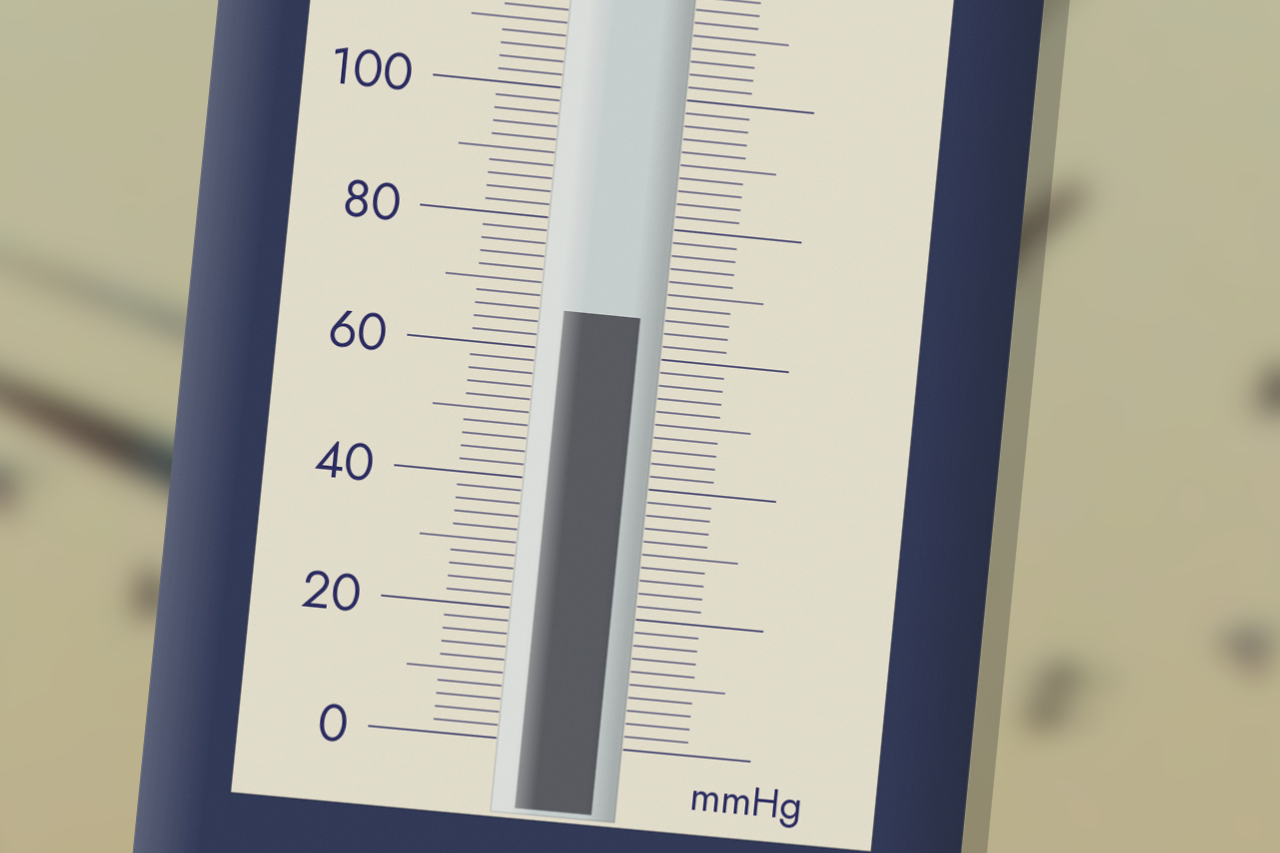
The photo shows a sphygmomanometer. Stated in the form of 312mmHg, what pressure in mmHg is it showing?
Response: 66mmHg
